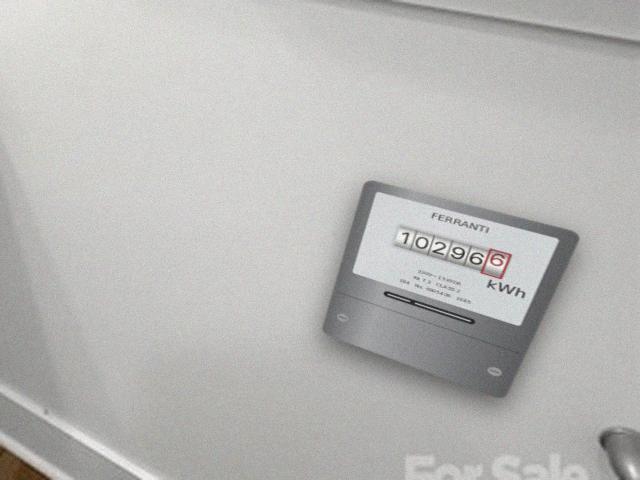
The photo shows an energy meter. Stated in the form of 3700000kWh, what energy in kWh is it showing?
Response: 10296.6kWh
